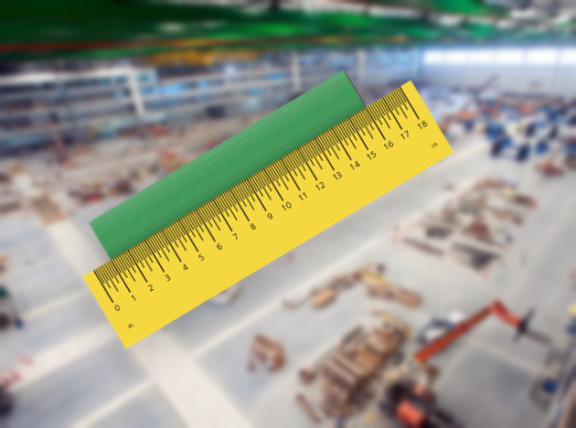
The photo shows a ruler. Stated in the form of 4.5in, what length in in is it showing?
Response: 15in
